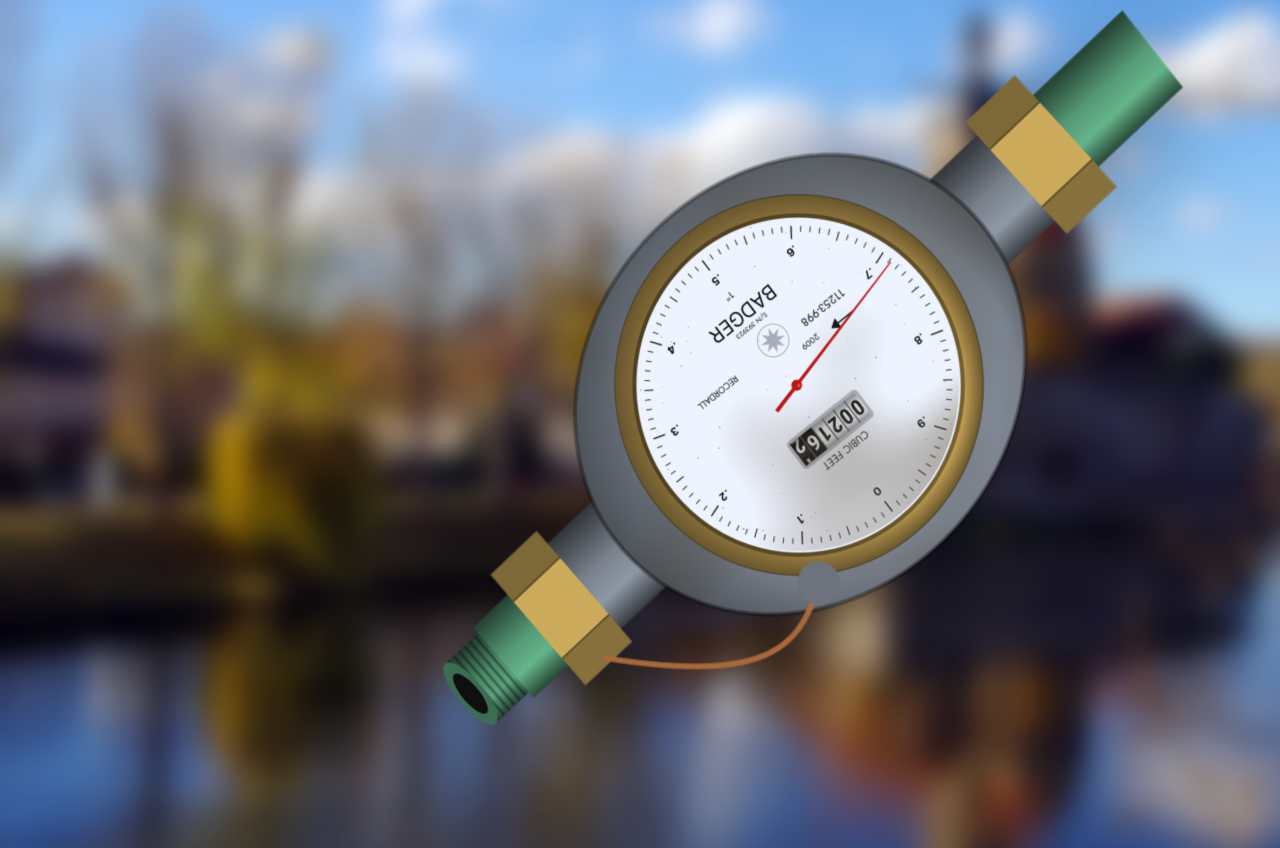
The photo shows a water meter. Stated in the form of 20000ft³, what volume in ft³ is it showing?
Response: 2161.71ft³
